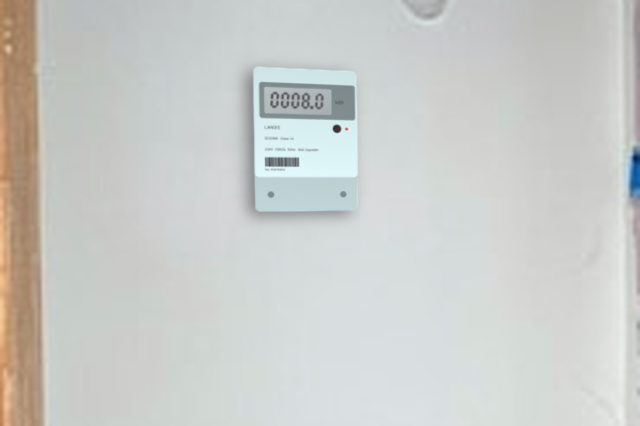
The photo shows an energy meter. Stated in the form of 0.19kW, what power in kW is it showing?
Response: 8.0kW
